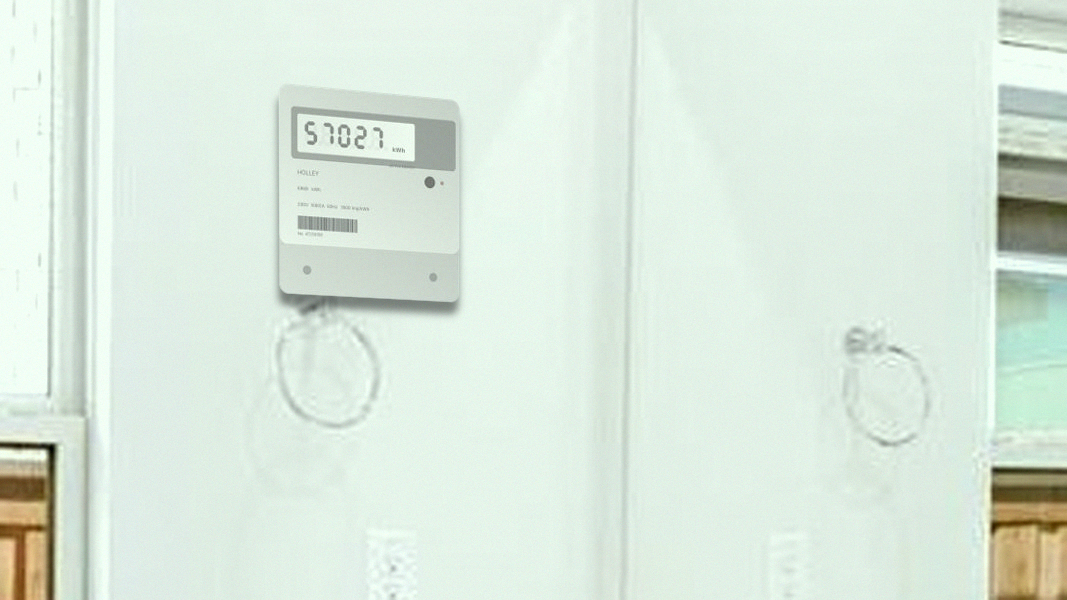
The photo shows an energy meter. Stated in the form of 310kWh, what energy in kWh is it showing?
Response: 57027kWh
